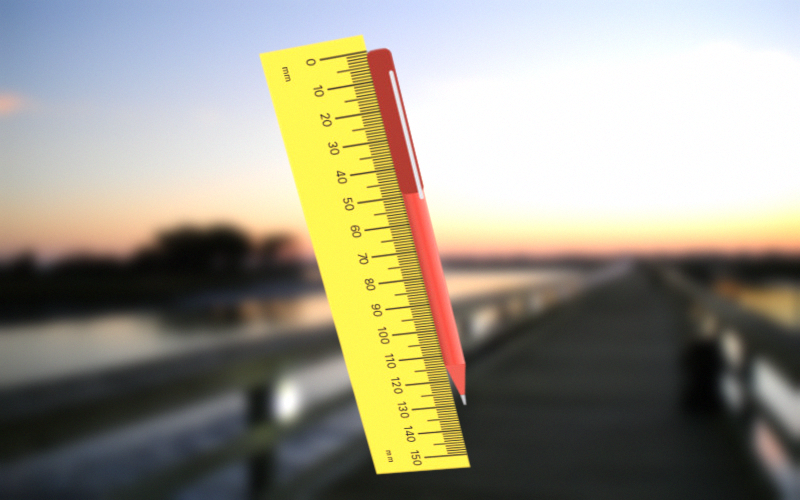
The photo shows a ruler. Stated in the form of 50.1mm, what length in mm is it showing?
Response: 130mm
